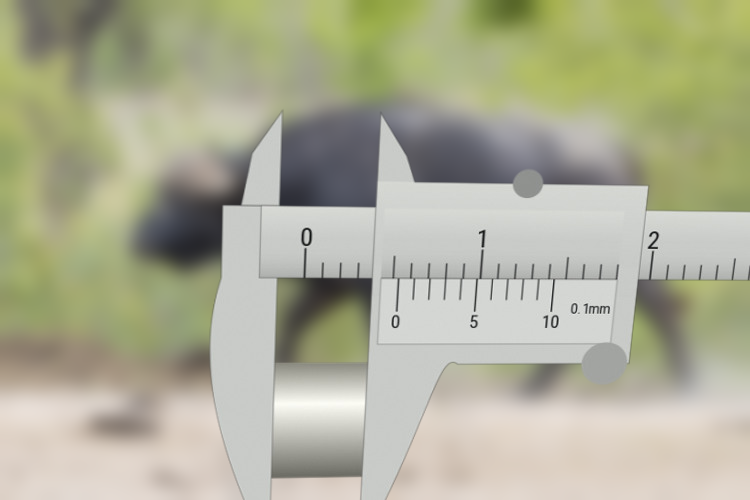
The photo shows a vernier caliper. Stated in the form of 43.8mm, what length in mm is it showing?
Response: 5.3mm
